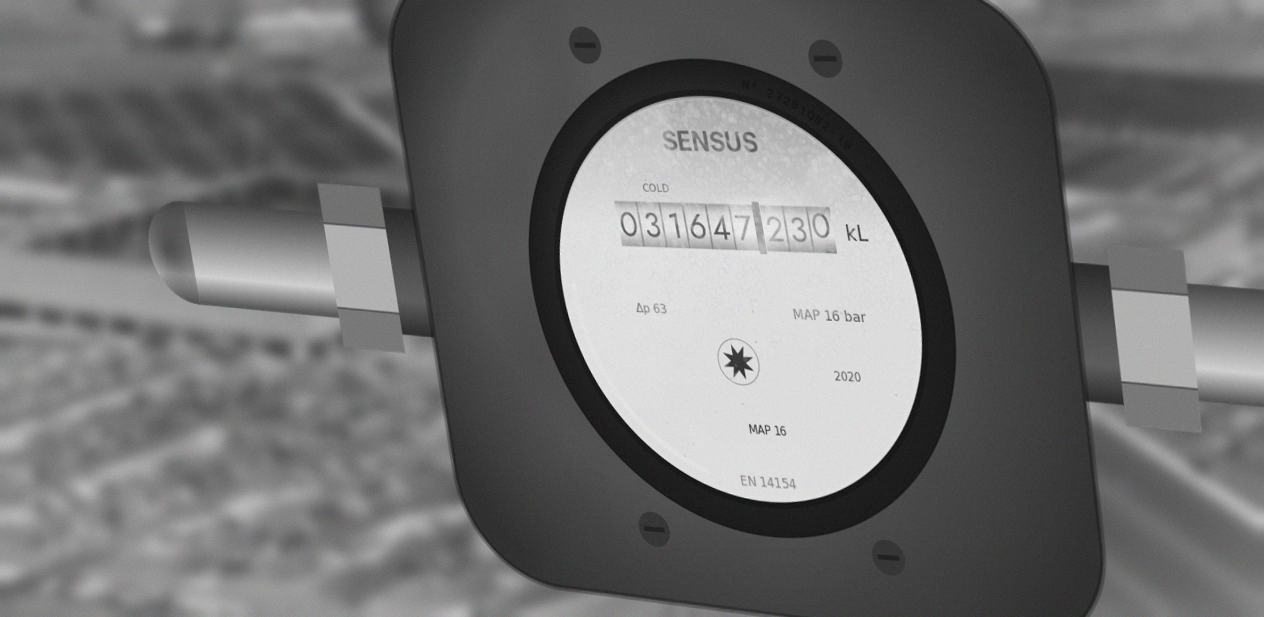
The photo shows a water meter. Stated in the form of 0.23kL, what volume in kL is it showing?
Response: 31647.230kL
